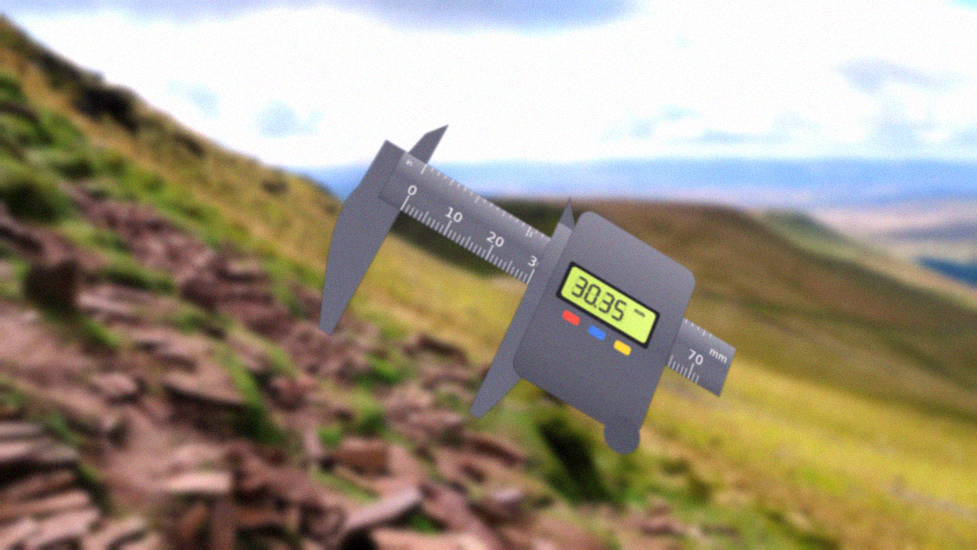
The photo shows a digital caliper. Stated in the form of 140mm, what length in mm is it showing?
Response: 30.35mm
